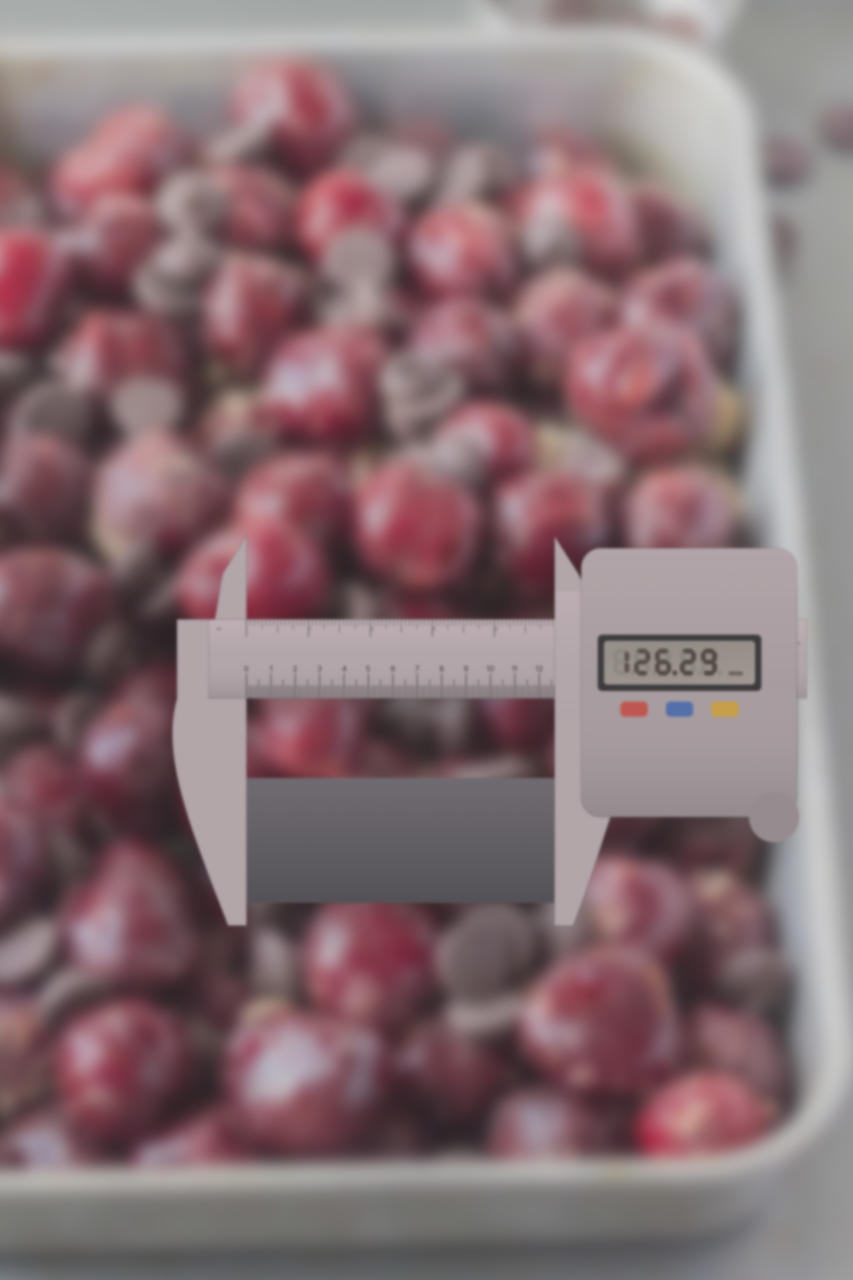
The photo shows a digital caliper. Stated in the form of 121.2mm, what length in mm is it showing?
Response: 126.29mm
